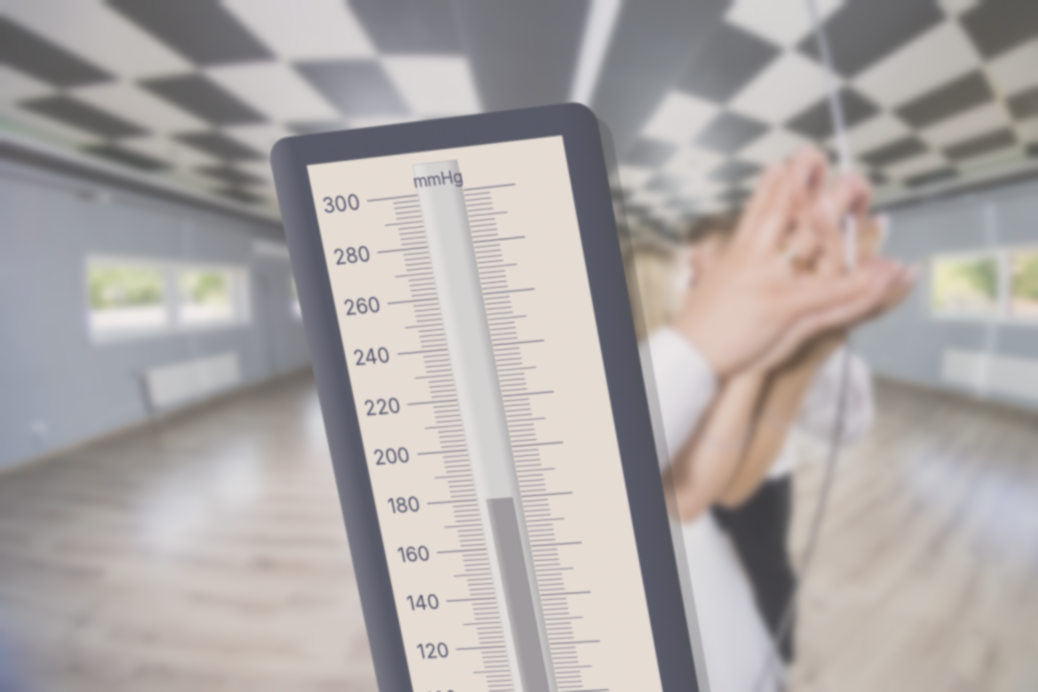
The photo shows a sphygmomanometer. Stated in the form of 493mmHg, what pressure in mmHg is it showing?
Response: 180mmHg
